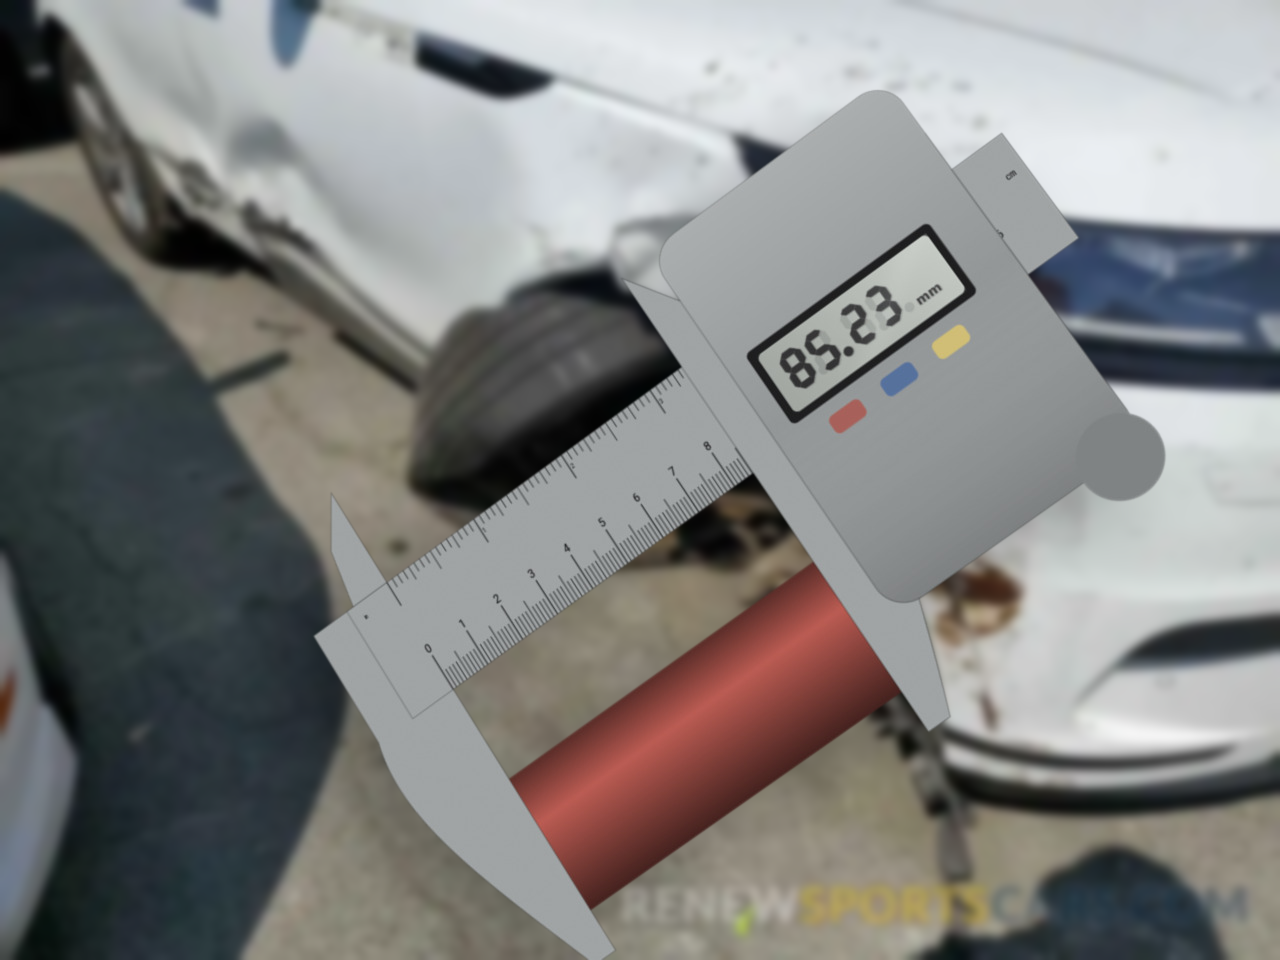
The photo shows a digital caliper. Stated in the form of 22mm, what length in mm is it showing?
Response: 85.23mm
